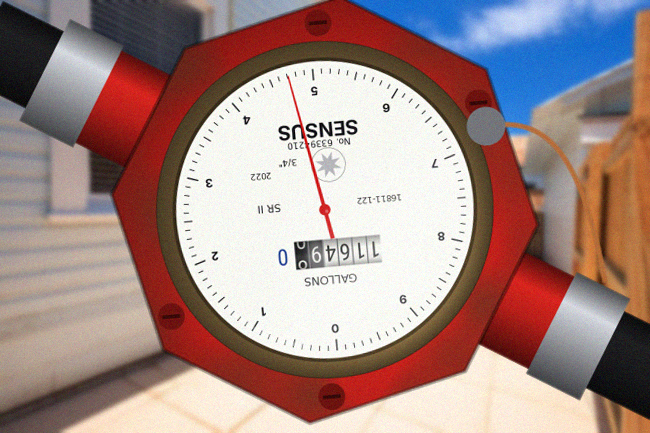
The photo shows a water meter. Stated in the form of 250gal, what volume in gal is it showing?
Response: 1164984.7gal
